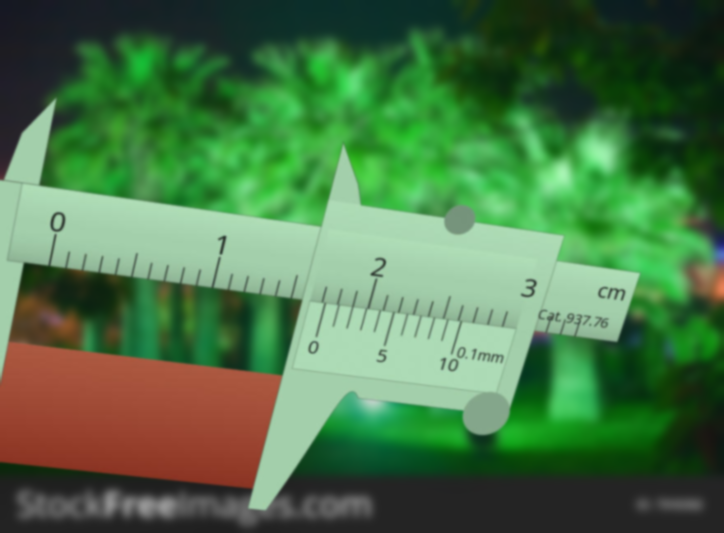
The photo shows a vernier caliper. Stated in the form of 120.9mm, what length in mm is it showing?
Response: 17.2mm
